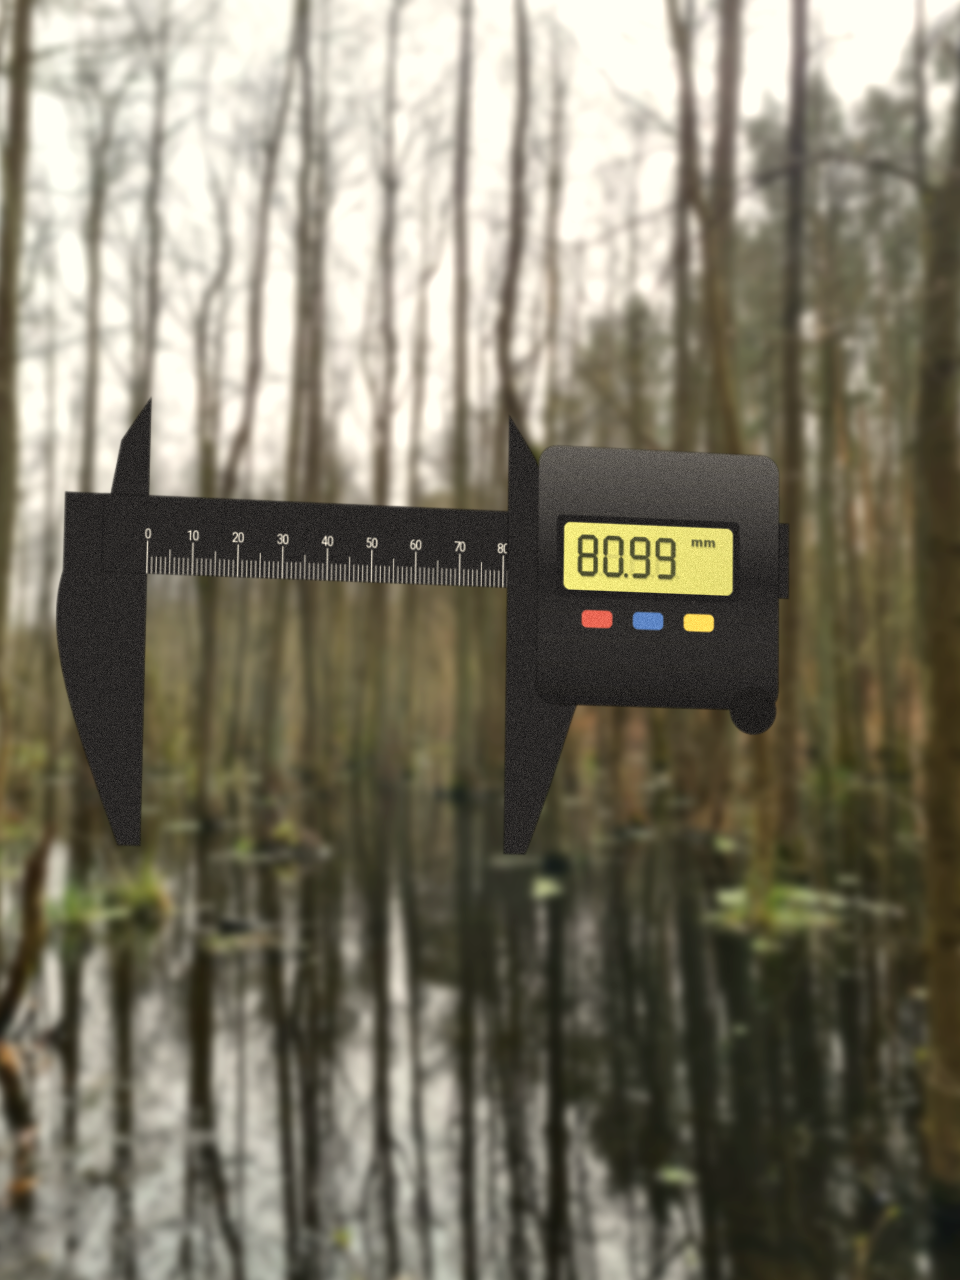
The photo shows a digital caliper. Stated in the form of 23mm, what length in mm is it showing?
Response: 80.99mm
